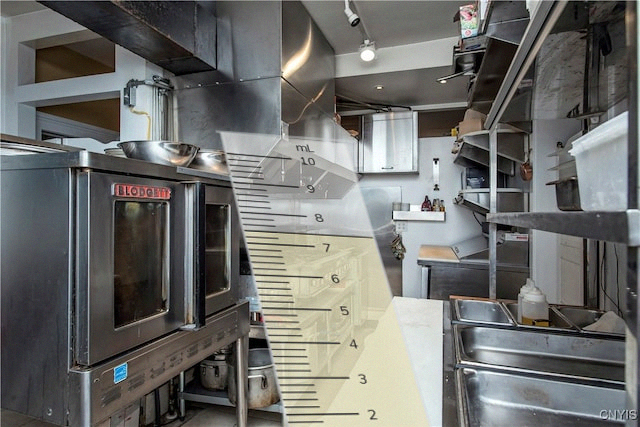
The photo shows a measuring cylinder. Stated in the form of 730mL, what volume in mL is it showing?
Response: 7.4mL
